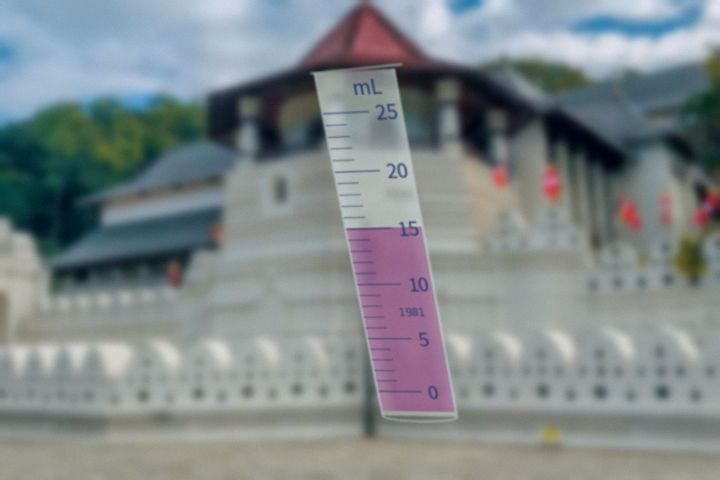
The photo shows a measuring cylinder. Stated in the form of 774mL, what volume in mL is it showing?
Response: 15mL
